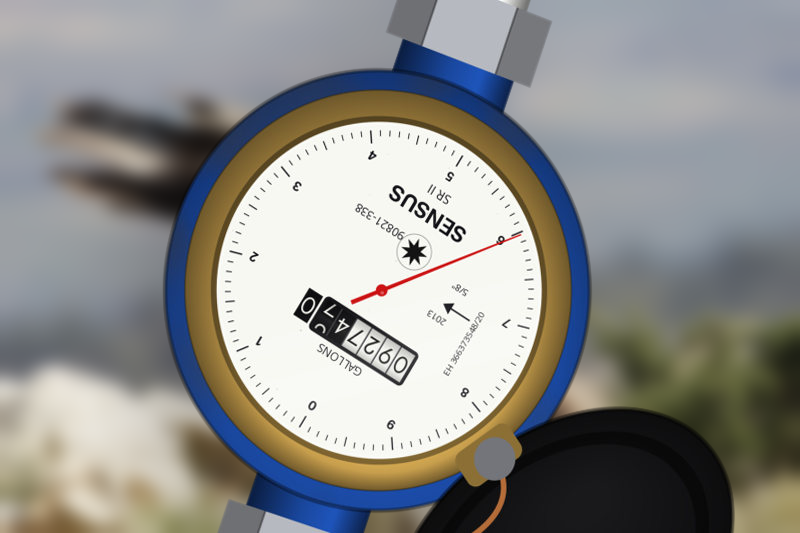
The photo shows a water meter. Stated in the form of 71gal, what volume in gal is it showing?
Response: 927466.0gal
